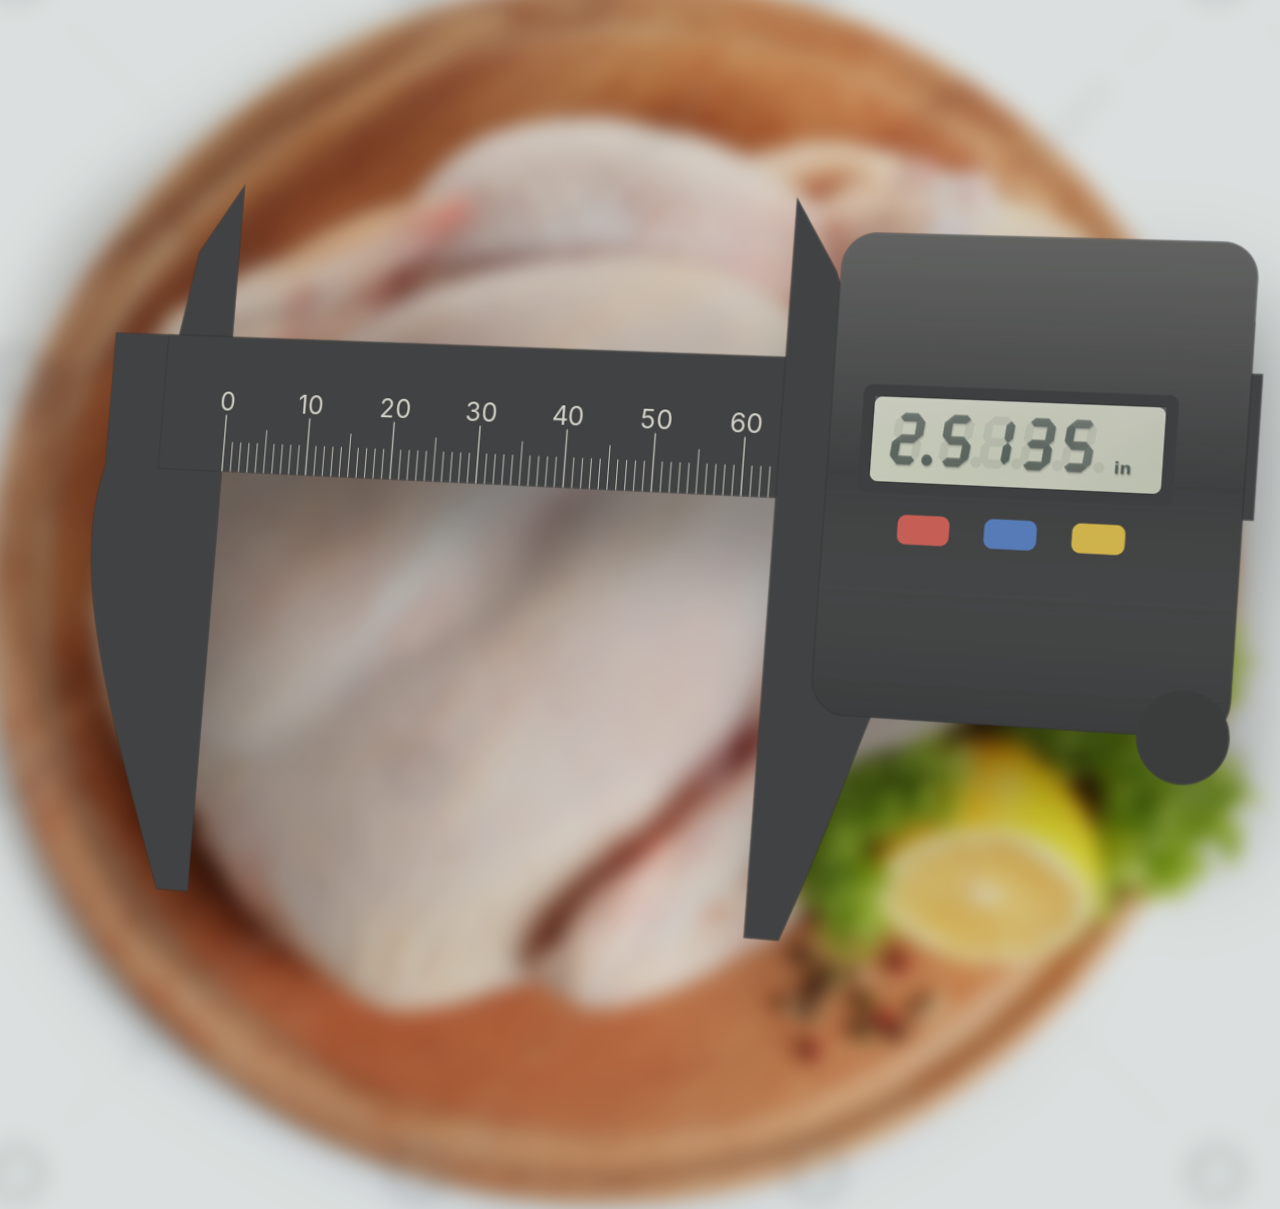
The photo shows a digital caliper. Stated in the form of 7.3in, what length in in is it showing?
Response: 2.5135in
